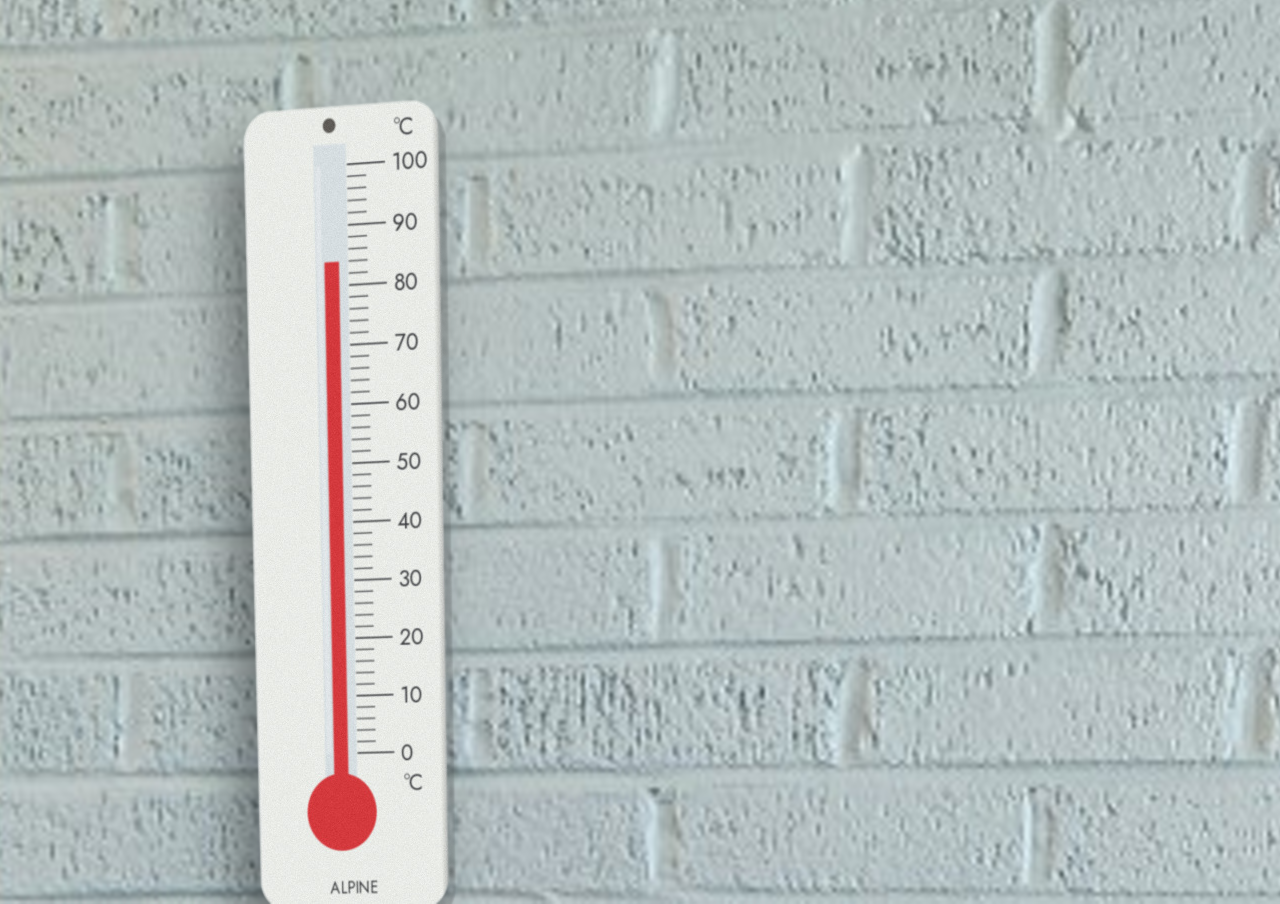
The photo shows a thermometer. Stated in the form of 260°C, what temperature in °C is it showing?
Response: 84°C
